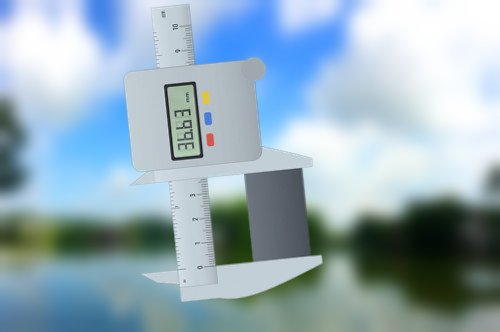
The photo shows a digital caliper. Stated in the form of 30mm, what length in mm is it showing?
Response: 36.63mm
